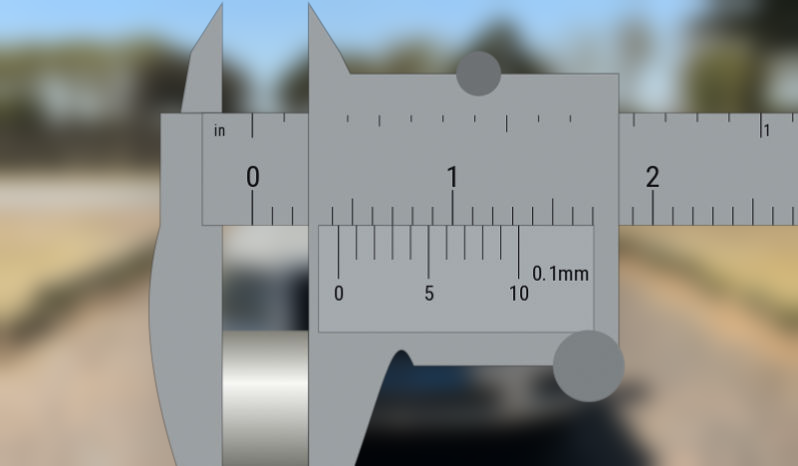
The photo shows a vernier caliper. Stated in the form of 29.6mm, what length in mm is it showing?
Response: 4.3mm
